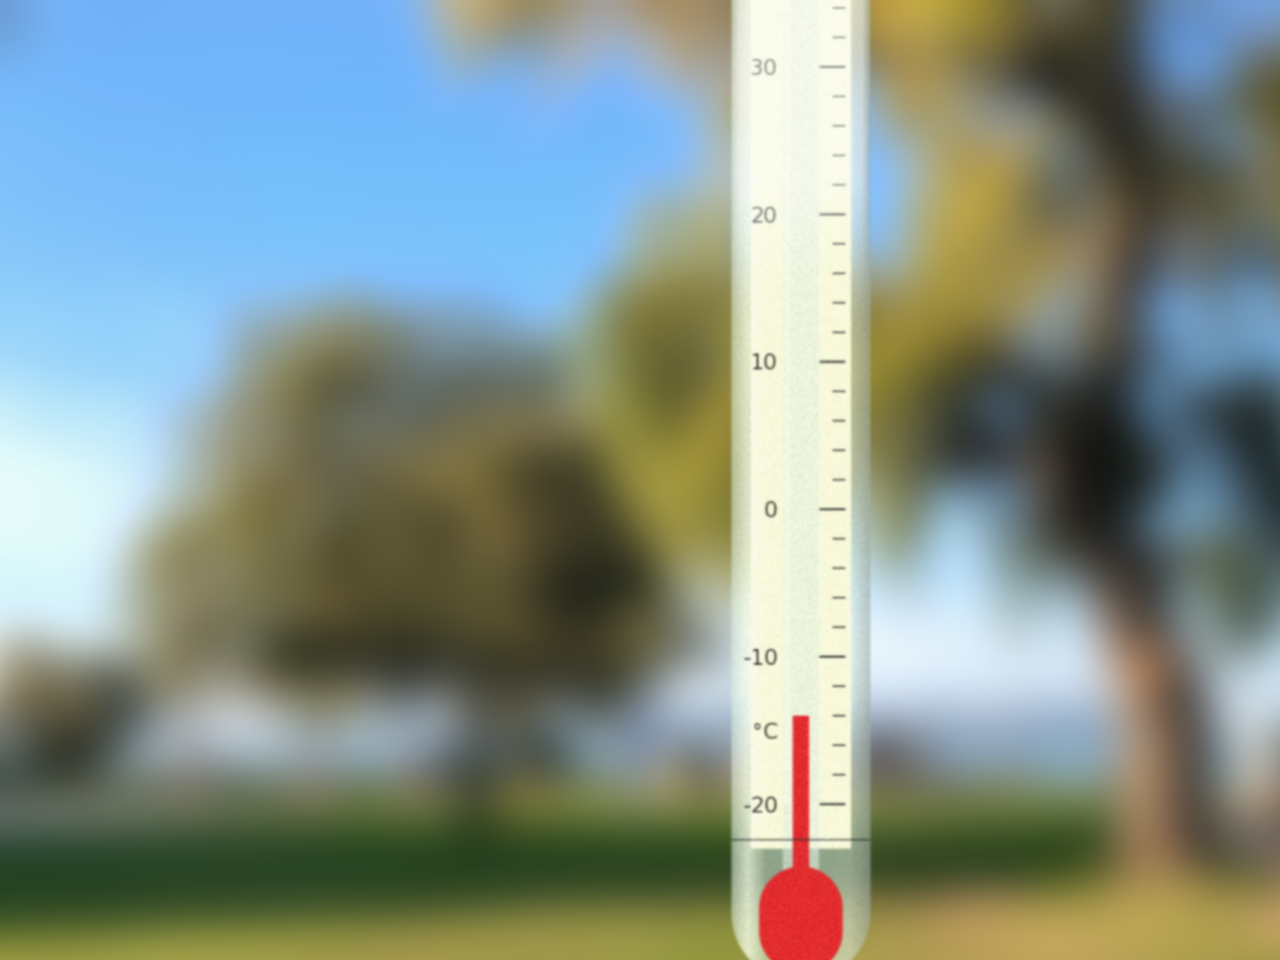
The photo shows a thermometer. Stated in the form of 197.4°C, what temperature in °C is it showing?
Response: -14°C
